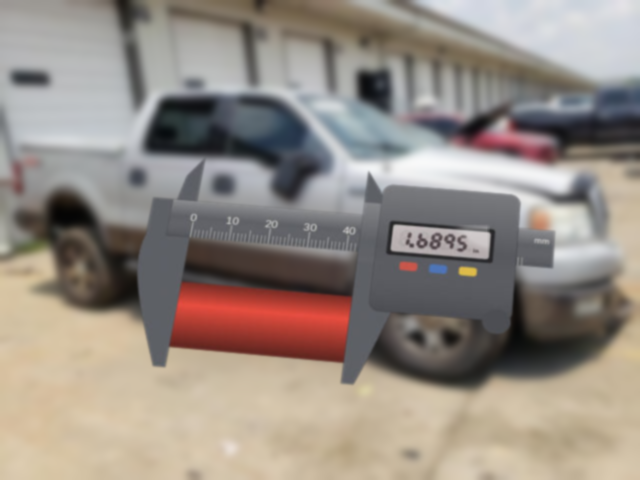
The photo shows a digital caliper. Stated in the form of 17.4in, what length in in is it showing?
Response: 1.6895in
